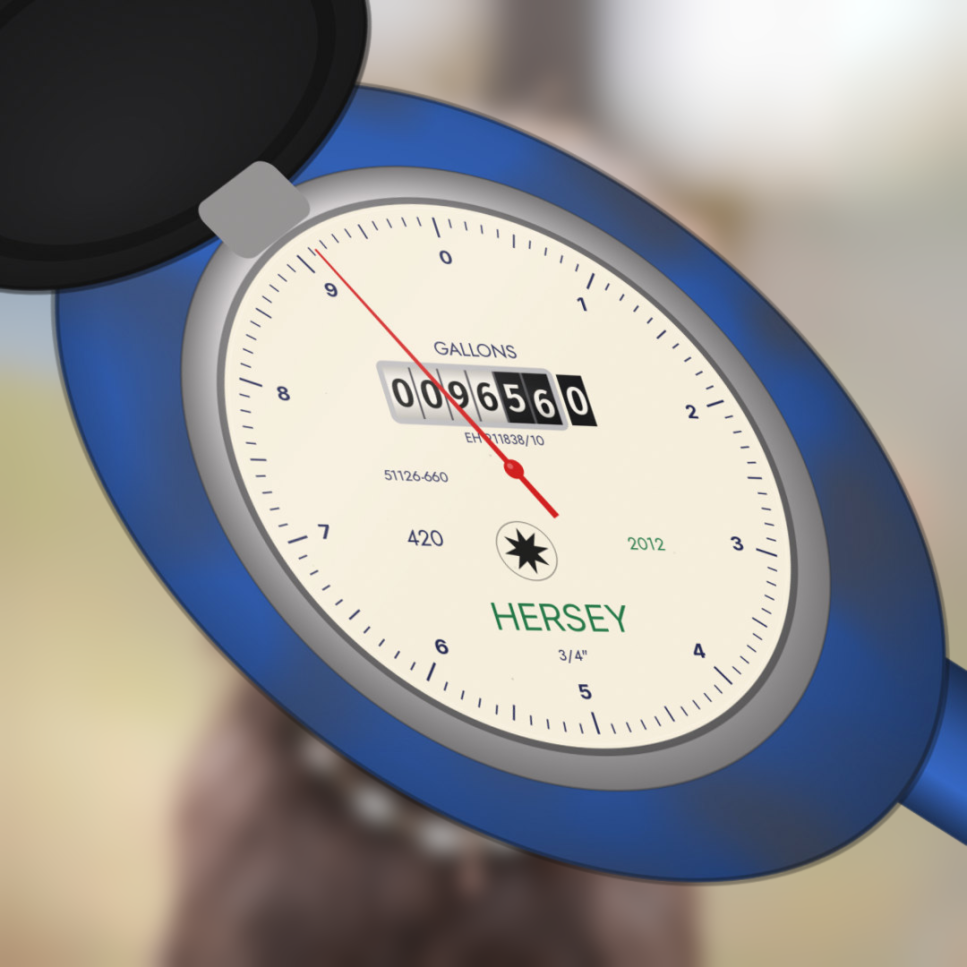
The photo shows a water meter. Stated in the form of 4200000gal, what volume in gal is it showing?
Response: 96559.1gal
